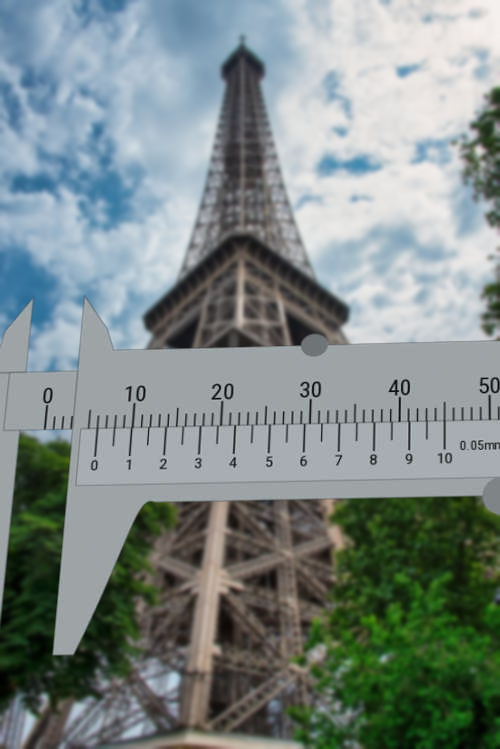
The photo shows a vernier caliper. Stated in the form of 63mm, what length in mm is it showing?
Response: 6.0mm
